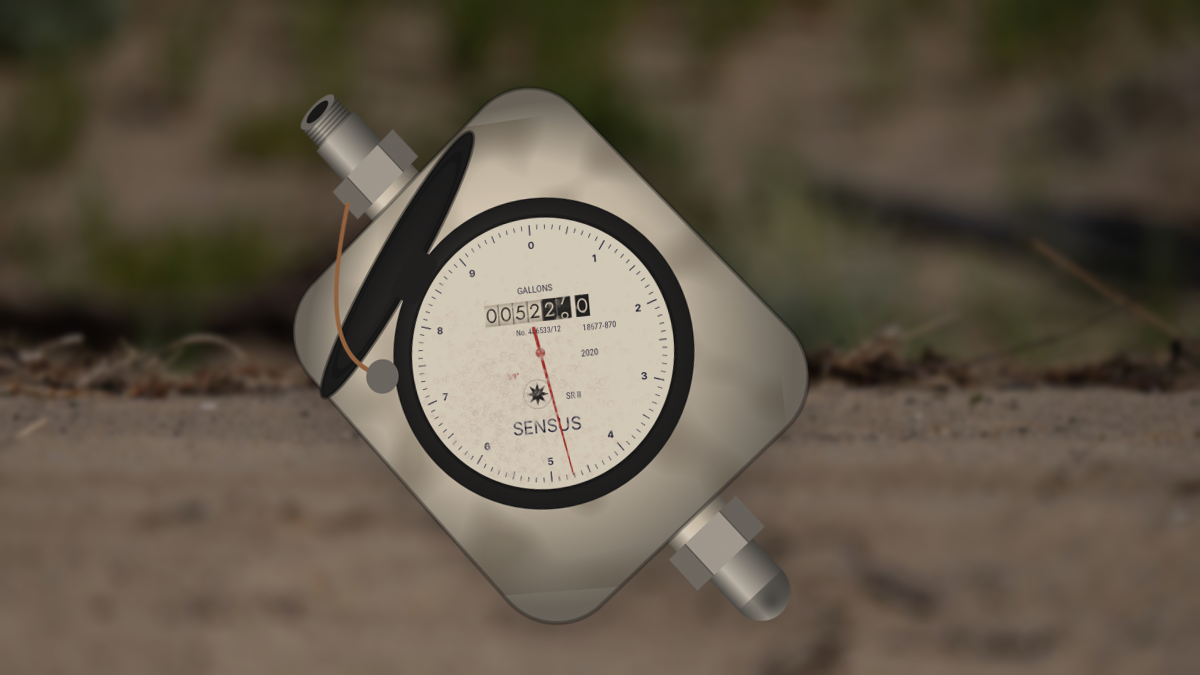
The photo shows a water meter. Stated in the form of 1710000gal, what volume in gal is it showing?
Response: 52274.7gal
